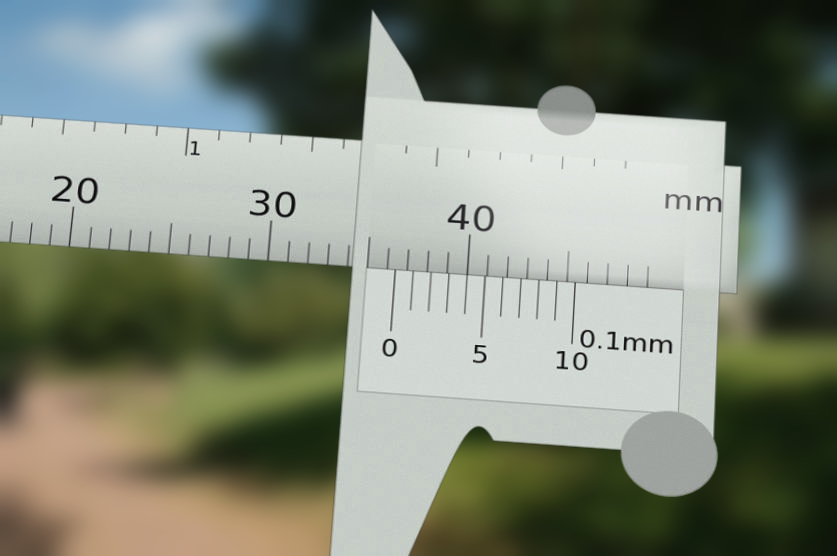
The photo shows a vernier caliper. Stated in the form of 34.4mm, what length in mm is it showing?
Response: 36.4mm
